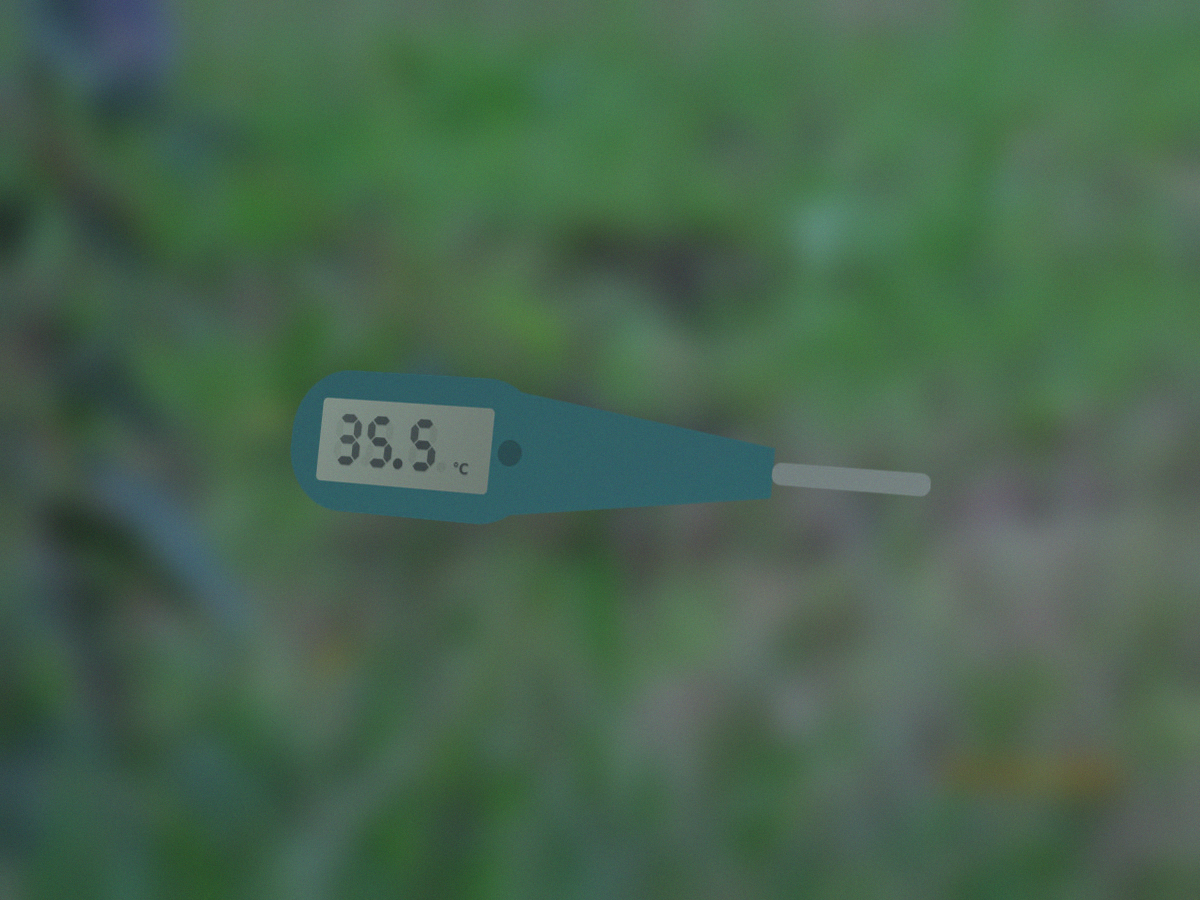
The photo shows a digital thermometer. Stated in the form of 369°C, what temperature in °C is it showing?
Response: 35.5°C
